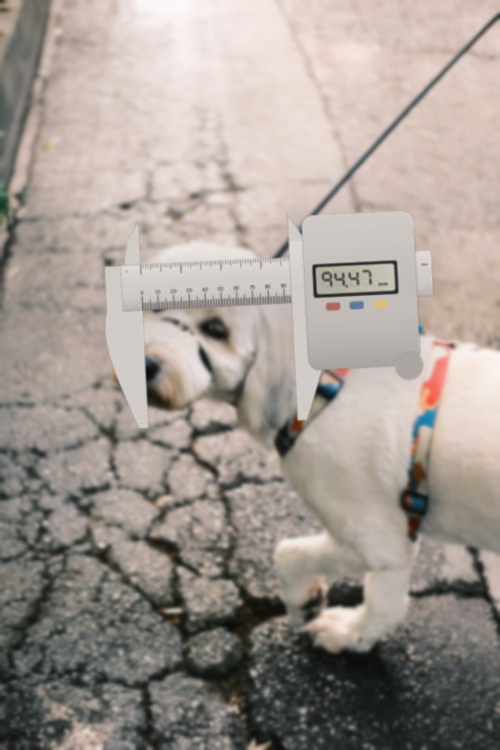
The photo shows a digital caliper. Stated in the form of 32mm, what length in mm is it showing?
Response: 94.47mm
